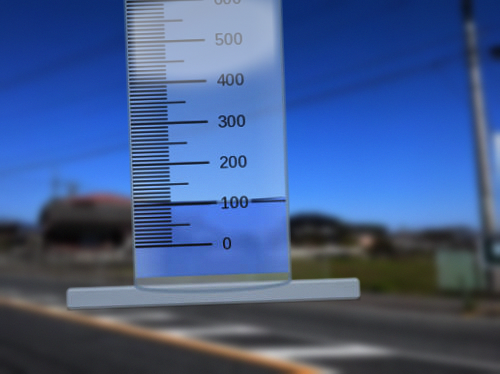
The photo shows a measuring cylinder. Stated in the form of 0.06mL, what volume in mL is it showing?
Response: 100mL
